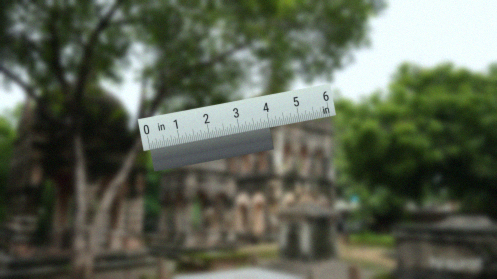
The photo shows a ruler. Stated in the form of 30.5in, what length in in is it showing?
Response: 4in
